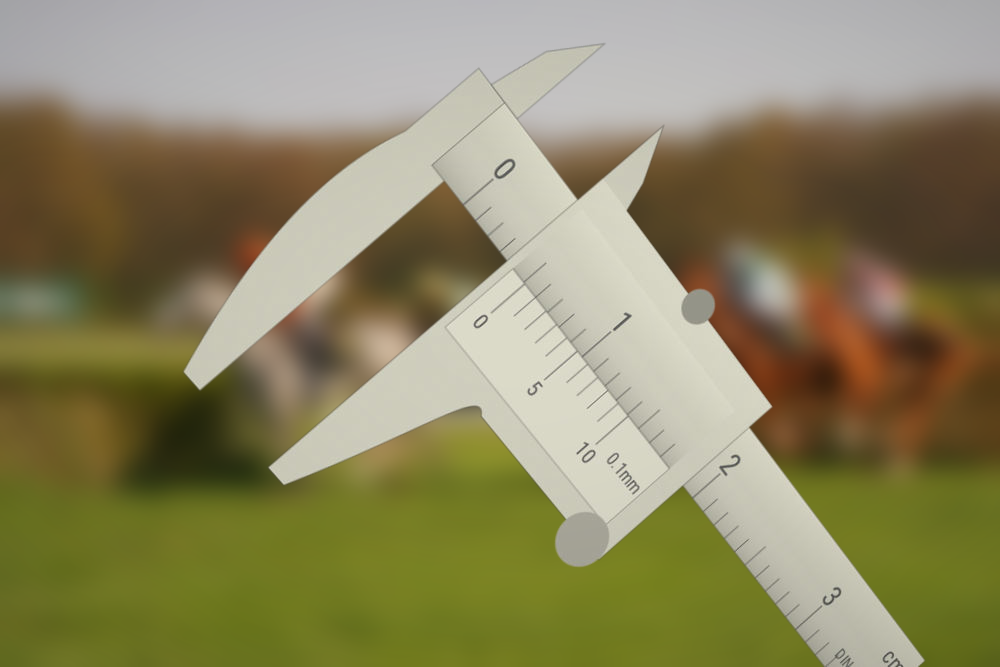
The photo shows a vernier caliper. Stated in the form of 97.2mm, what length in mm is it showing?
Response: 5.1mm
